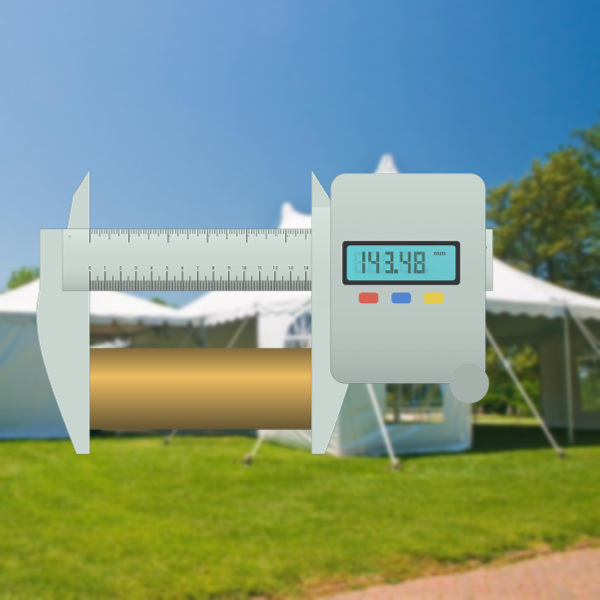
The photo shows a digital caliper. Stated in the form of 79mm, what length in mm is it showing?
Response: 143.48mm
